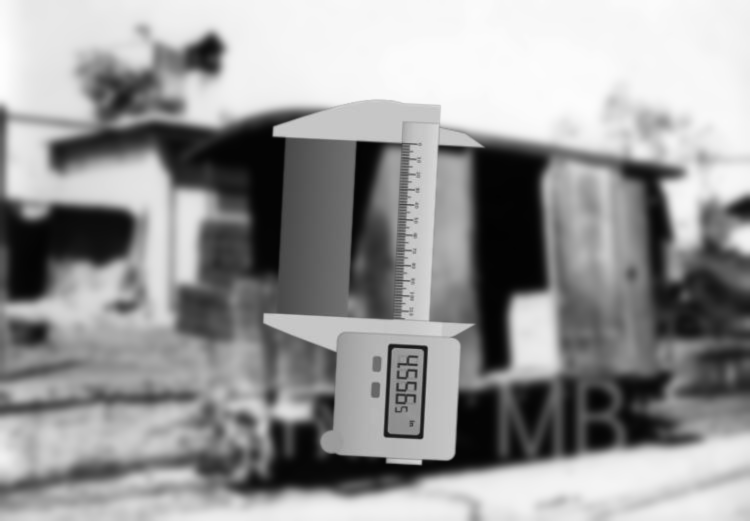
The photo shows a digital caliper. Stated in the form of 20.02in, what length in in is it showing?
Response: 4.5565in
